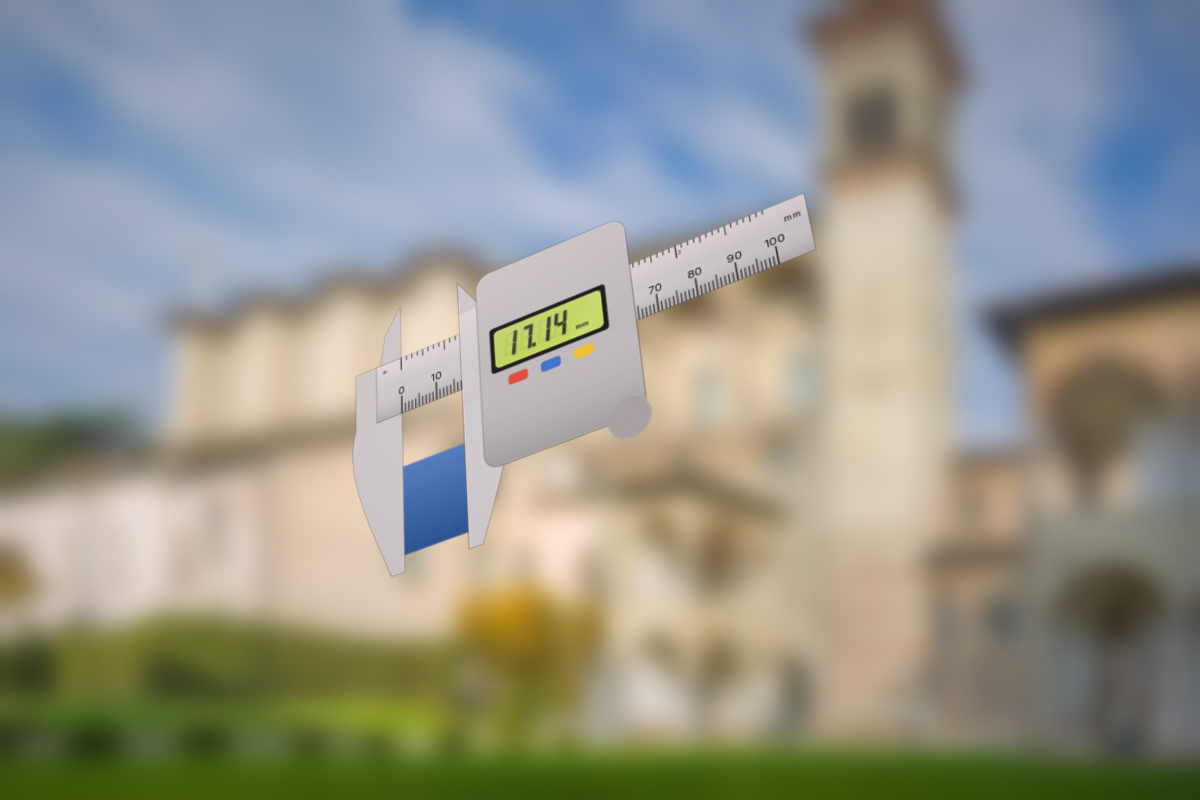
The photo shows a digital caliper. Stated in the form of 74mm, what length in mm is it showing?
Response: 17.14mm
